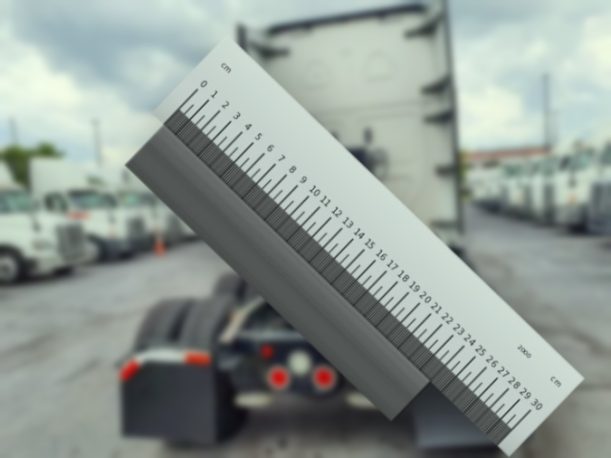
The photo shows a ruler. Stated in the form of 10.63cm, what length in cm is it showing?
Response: 24cm
